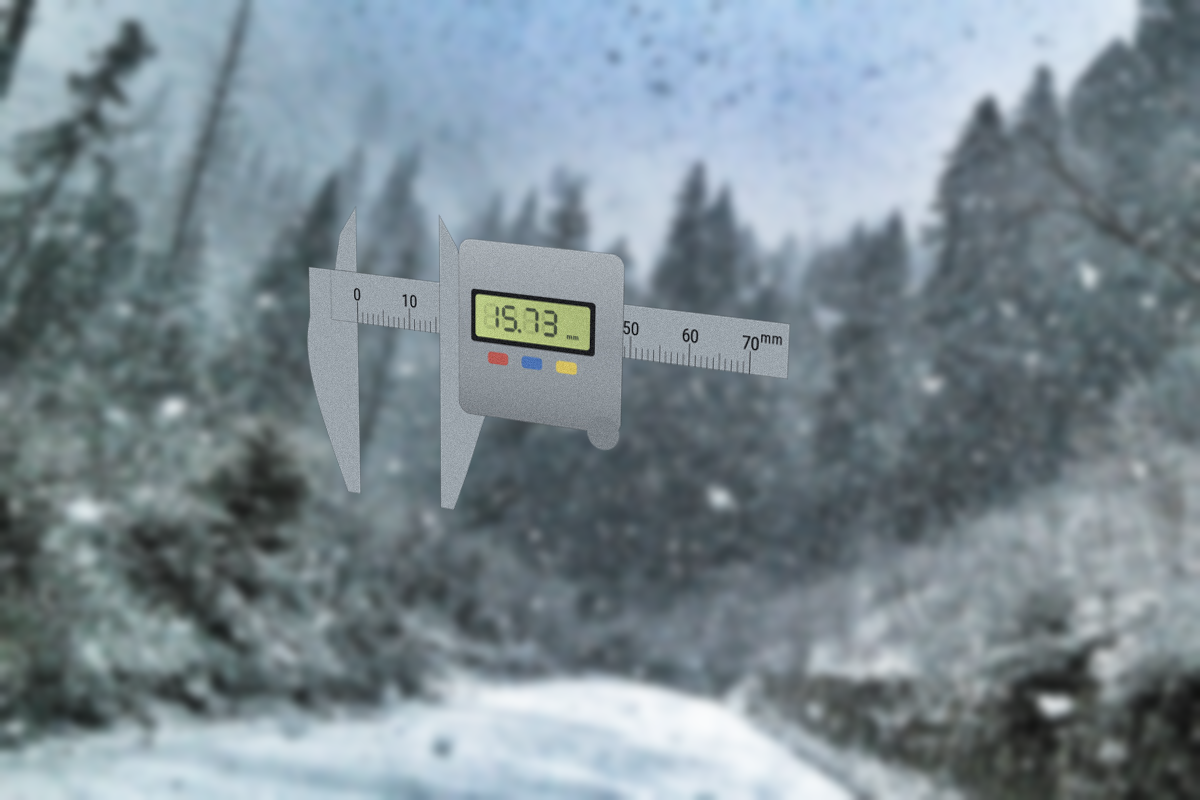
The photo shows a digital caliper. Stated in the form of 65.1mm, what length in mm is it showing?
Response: 15.73mm
